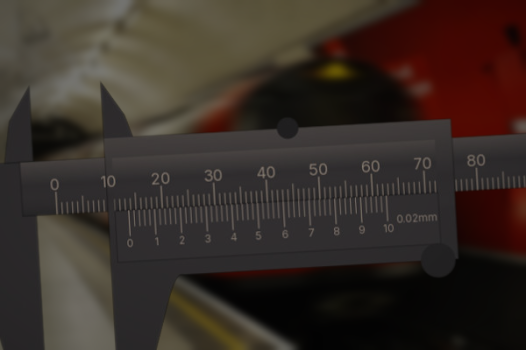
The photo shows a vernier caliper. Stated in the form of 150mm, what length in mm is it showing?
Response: 13.6mm
